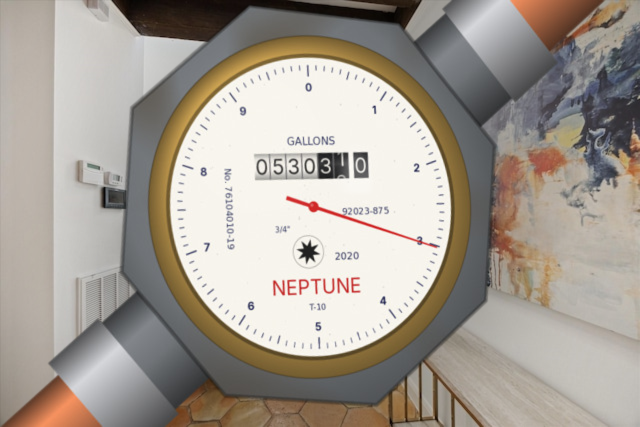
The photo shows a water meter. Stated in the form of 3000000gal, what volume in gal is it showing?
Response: 530313.0gal
